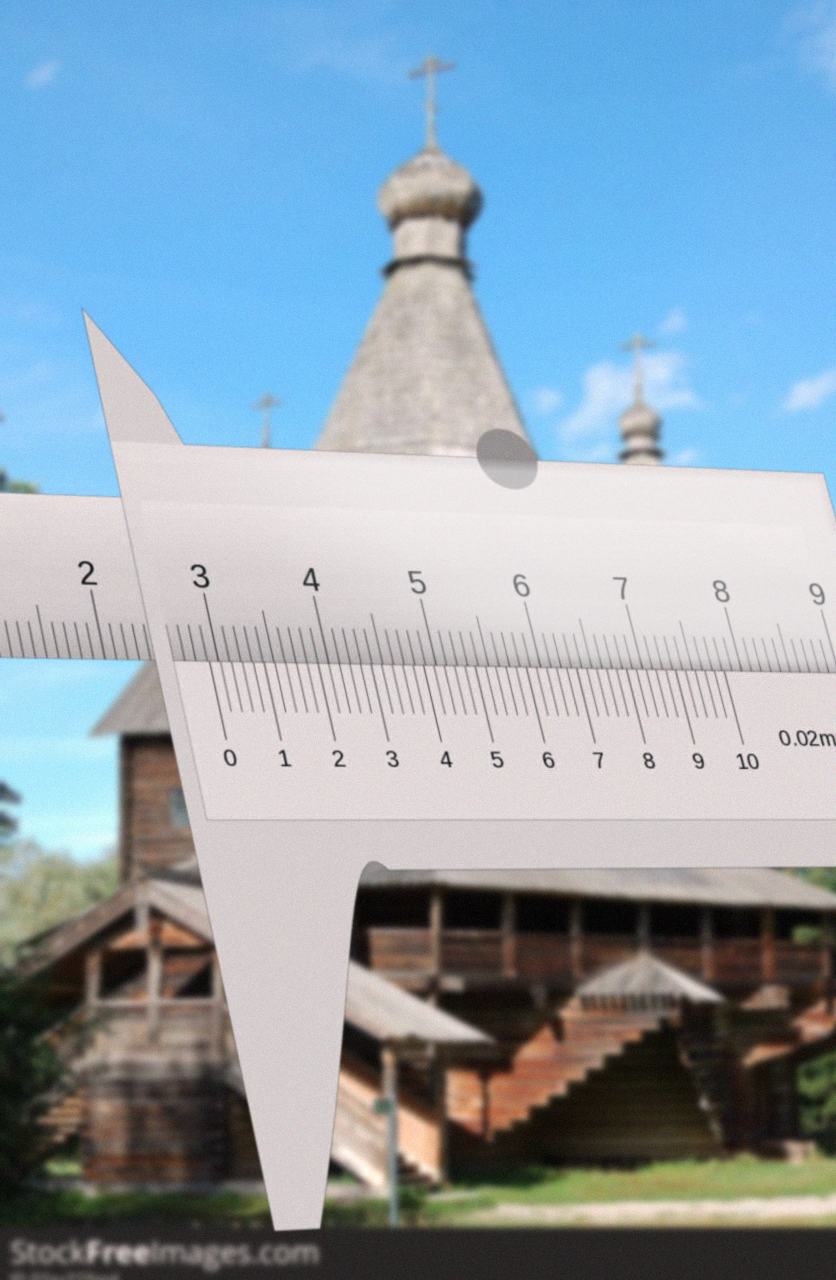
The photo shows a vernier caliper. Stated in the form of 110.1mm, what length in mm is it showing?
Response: 29.2mm
